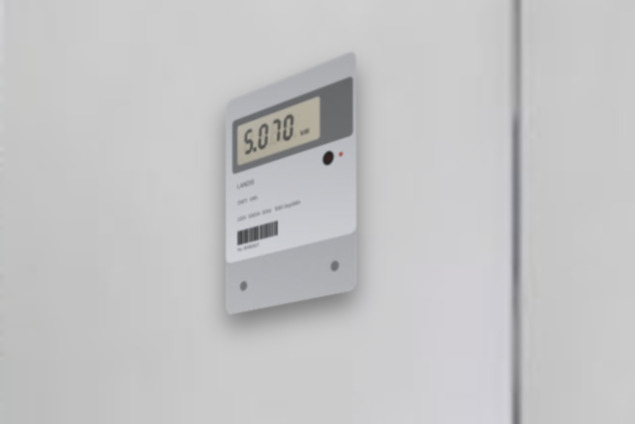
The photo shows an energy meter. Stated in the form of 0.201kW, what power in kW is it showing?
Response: 5.070kW
